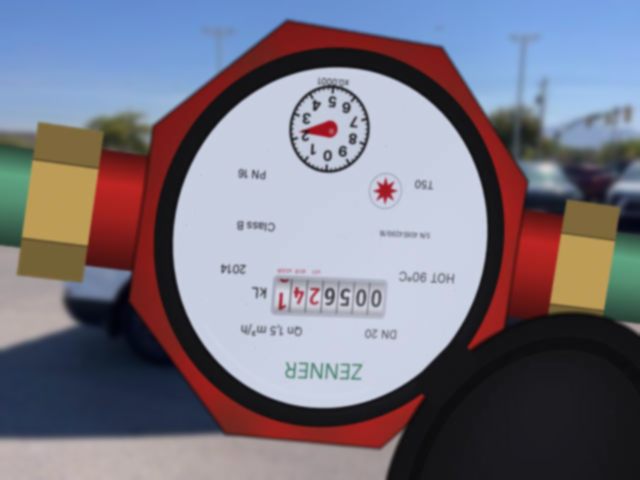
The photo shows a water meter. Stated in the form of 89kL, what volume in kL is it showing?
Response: 56.2412kL
